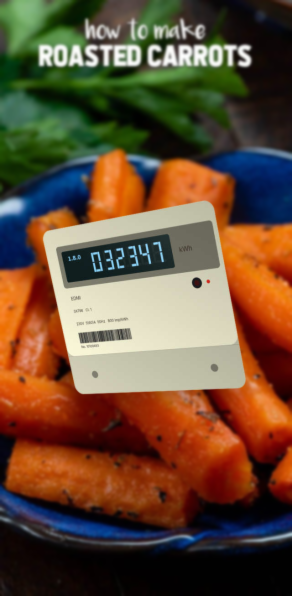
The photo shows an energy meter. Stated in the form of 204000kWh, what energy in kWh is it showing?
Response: 32347kWh
